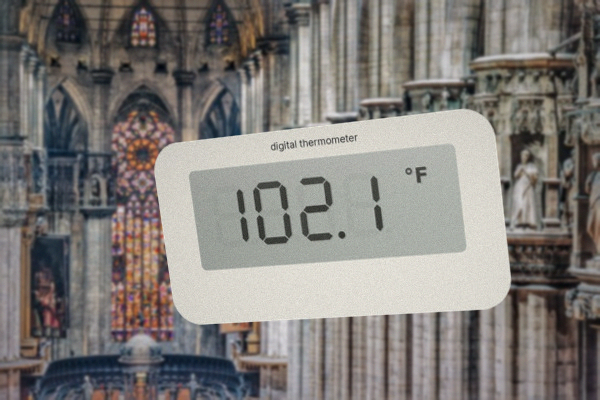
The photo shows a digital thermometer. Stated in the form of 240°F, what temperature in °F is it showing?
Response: 102.1°F
